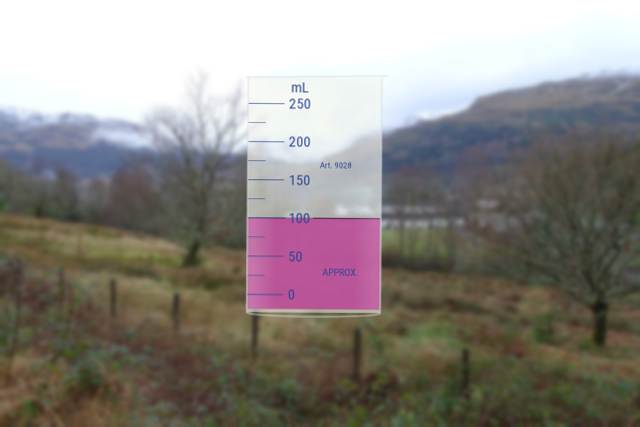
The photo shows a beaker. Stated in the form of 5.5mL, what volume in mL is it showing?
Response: 100mL
